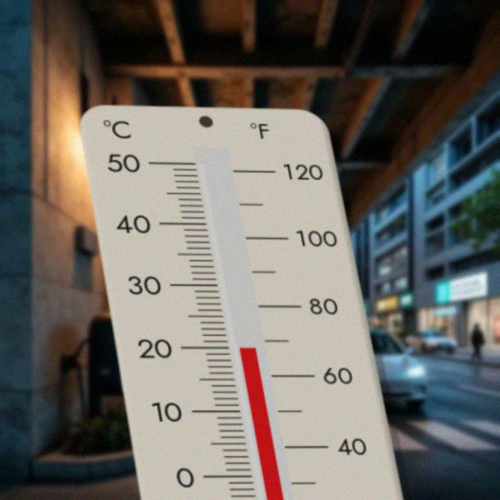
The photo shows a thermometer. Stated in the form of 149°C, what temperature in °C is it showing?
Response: 20°C
